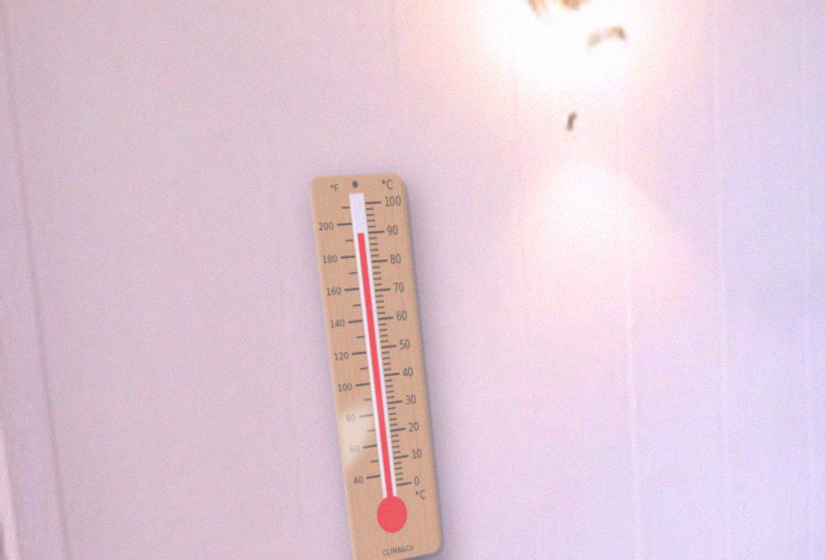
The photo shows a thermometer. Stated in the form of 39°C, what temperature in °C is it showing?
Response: 90°C
